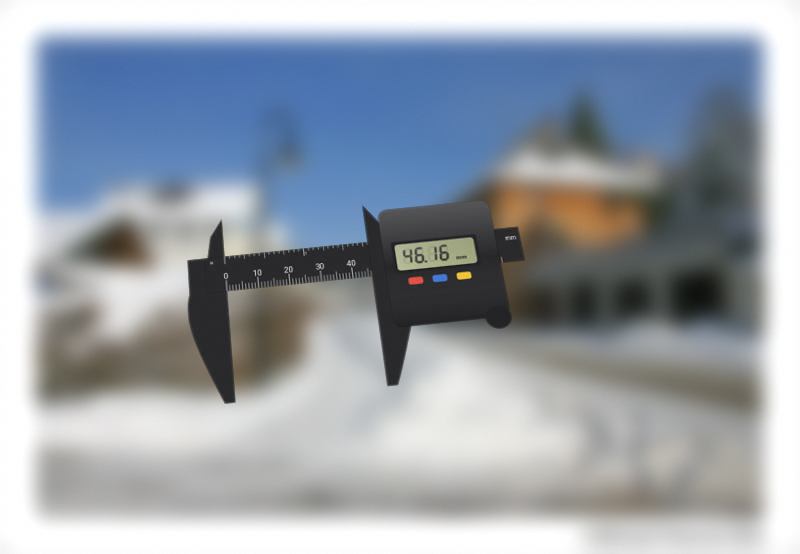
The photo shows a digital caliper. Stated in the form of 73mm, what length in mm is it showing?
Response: 46.16mm
